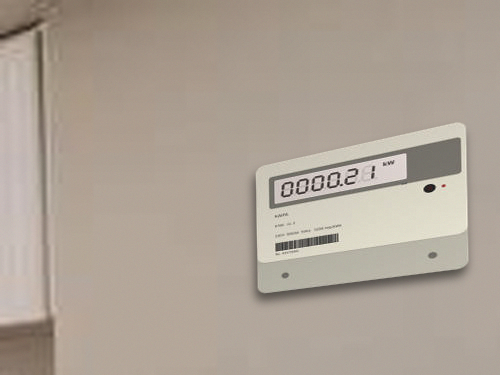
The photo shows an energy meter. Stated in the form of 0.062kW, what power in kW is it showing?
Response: 0.21kW
